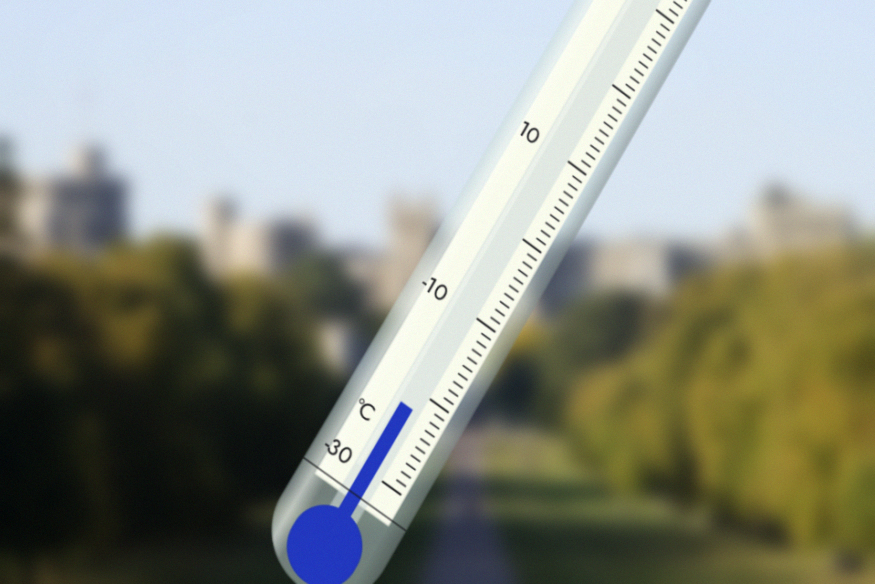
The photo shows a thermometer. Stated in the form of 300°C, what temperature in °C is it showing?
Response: -22°C
